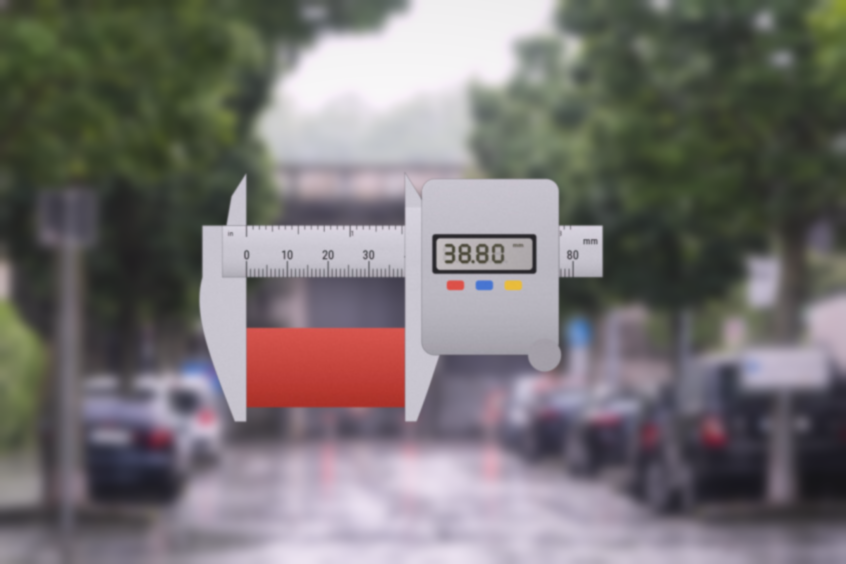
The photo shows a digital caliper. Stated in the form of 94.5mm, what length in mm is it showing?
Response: 38.80mm
